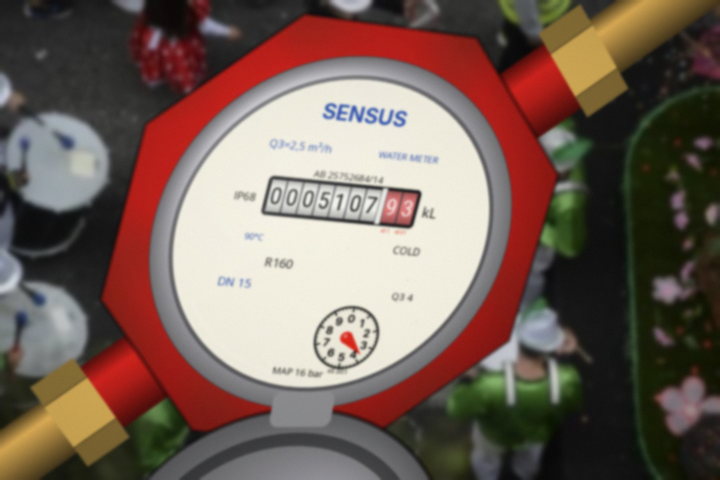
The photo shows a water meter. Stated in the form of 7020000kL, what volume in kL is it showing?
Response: 5107.933kL
